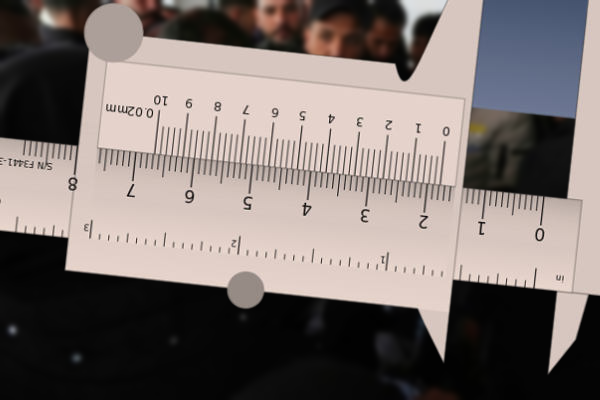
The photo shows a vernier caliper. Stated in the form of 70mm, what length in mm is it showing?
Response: 17.8mm
